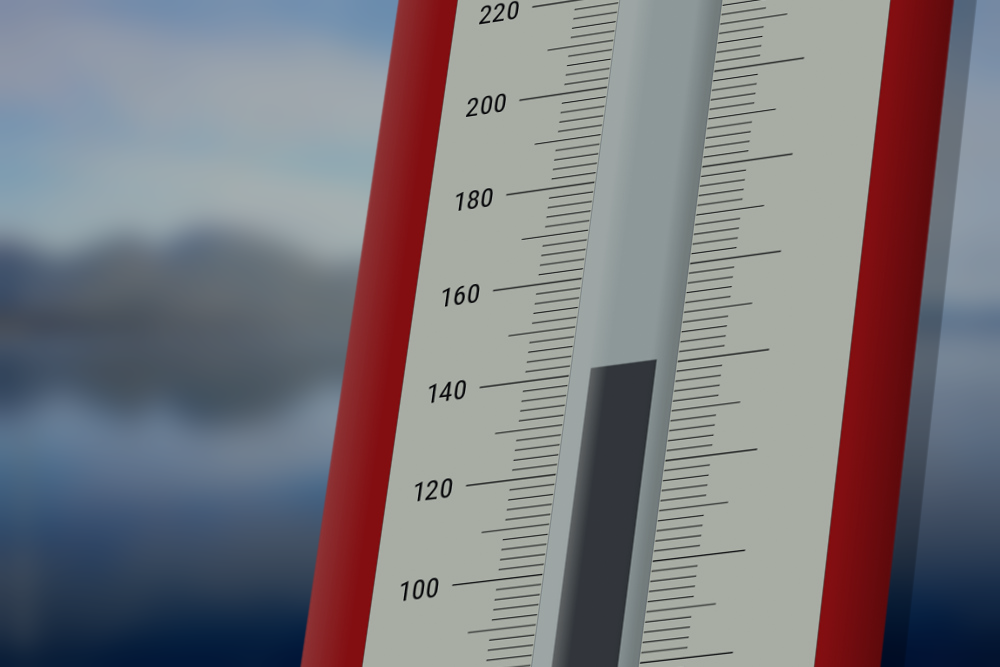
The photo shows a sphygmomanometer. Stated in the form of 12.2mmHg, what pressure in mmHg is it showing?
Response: 141mmHg
